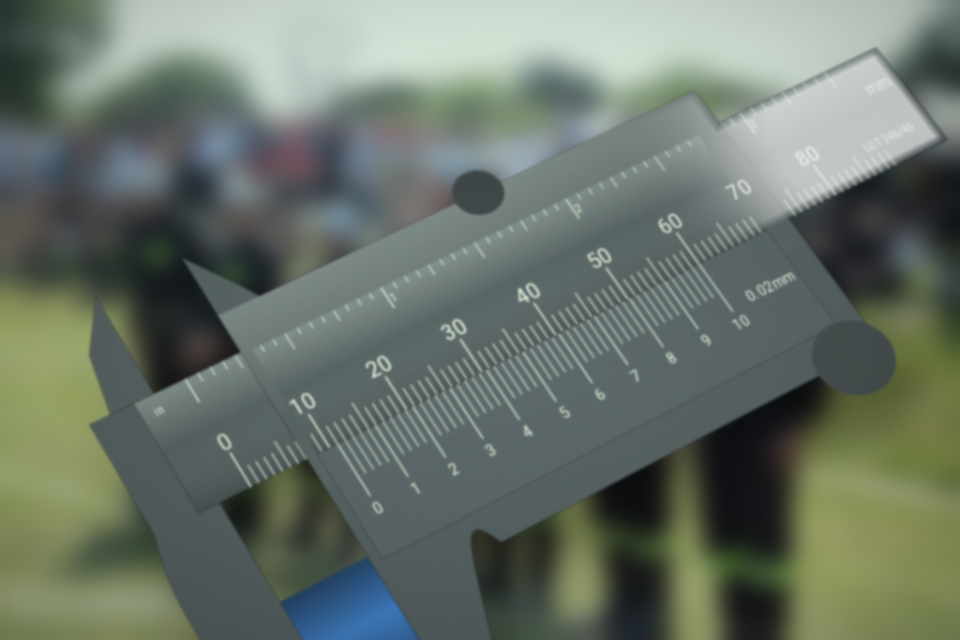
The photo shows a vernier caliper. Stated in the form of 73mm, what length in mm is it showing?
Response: 11.0mm
